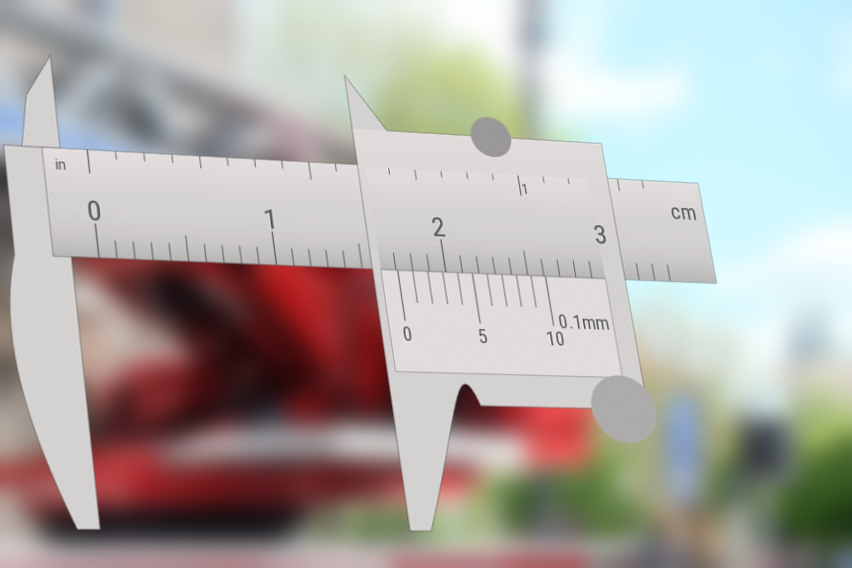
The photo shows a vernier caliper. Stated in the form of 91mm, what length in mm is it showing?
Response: 17.1mm
